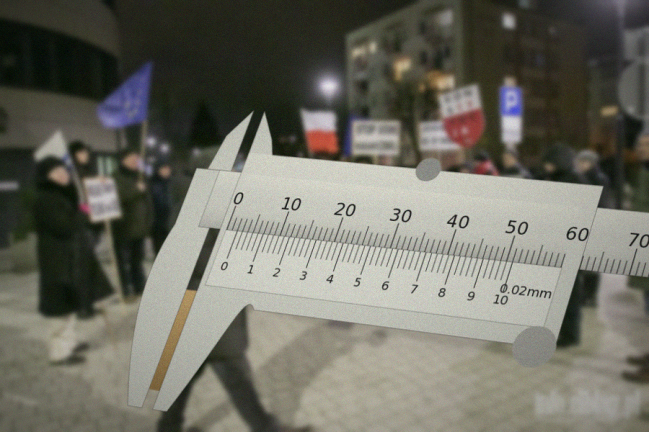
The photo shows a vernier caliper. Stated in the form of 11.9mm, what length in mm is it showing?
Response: 2.0mm
